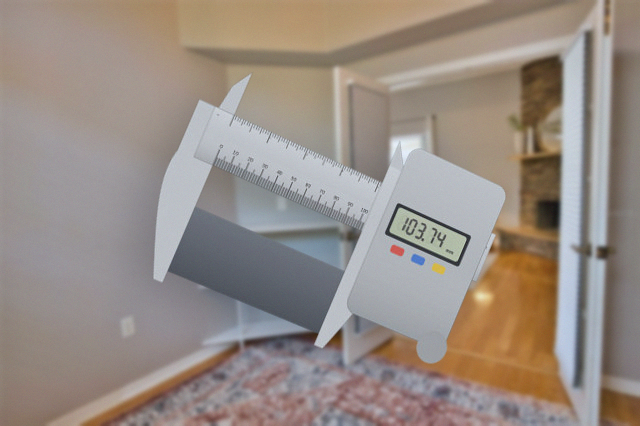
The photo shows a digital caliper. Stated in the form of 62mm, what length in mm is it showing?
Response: 103.74mm
